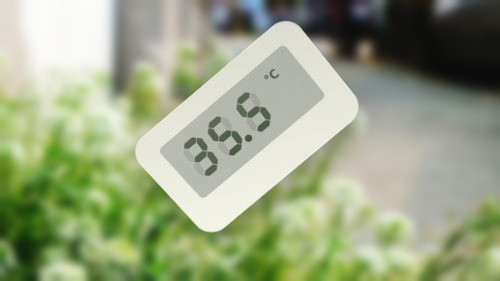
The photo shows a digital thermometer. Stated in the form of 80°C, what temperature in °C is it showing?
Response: 35.5°C
